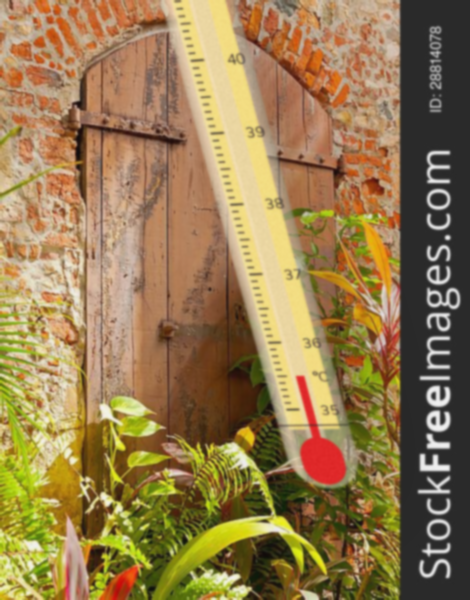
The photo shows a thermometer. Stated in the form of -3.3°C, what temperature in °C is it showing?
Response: 35.5°C
